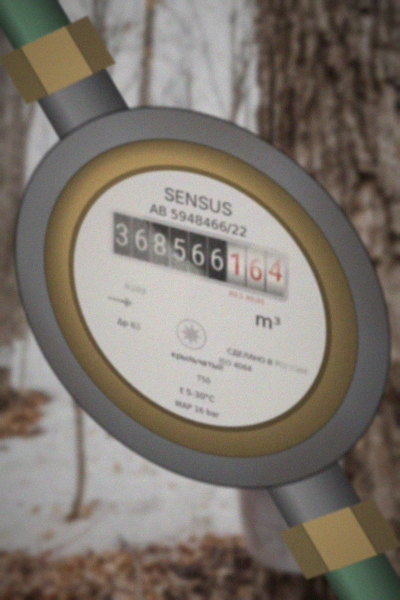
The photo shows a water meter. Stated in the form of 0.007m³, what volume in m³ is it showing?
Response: 368566.164m³
